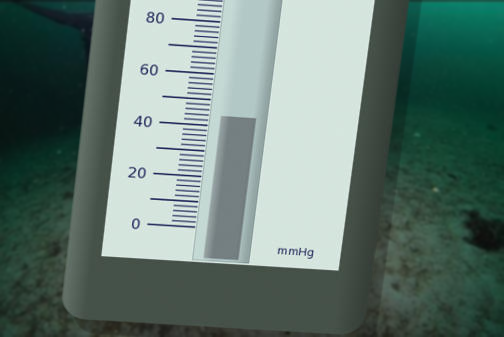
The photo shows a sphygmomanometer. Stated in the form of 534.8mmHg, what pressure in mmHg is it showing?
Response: 44mmHg
